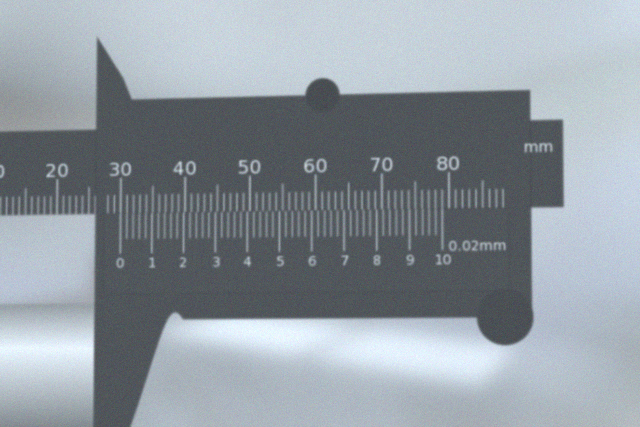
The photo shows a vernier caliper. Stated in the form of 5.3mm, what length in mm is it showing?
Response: 30.0mm
